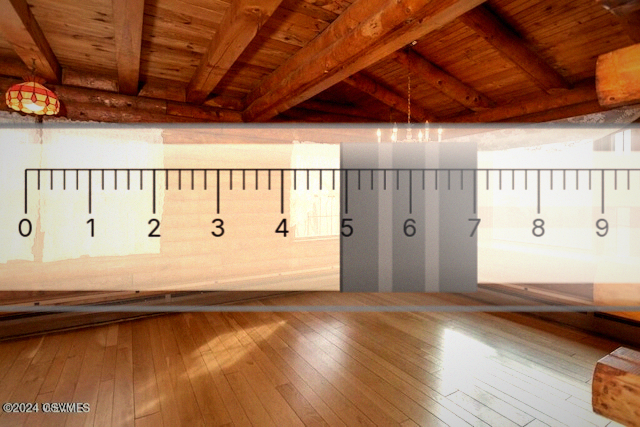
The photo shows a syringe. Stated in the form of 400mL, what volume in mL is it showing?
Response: 4.9mL
